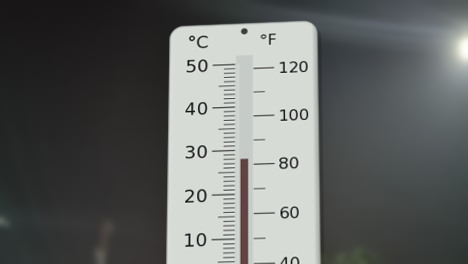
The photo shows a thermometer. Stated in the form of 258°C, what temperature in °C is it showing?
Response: 28°C
